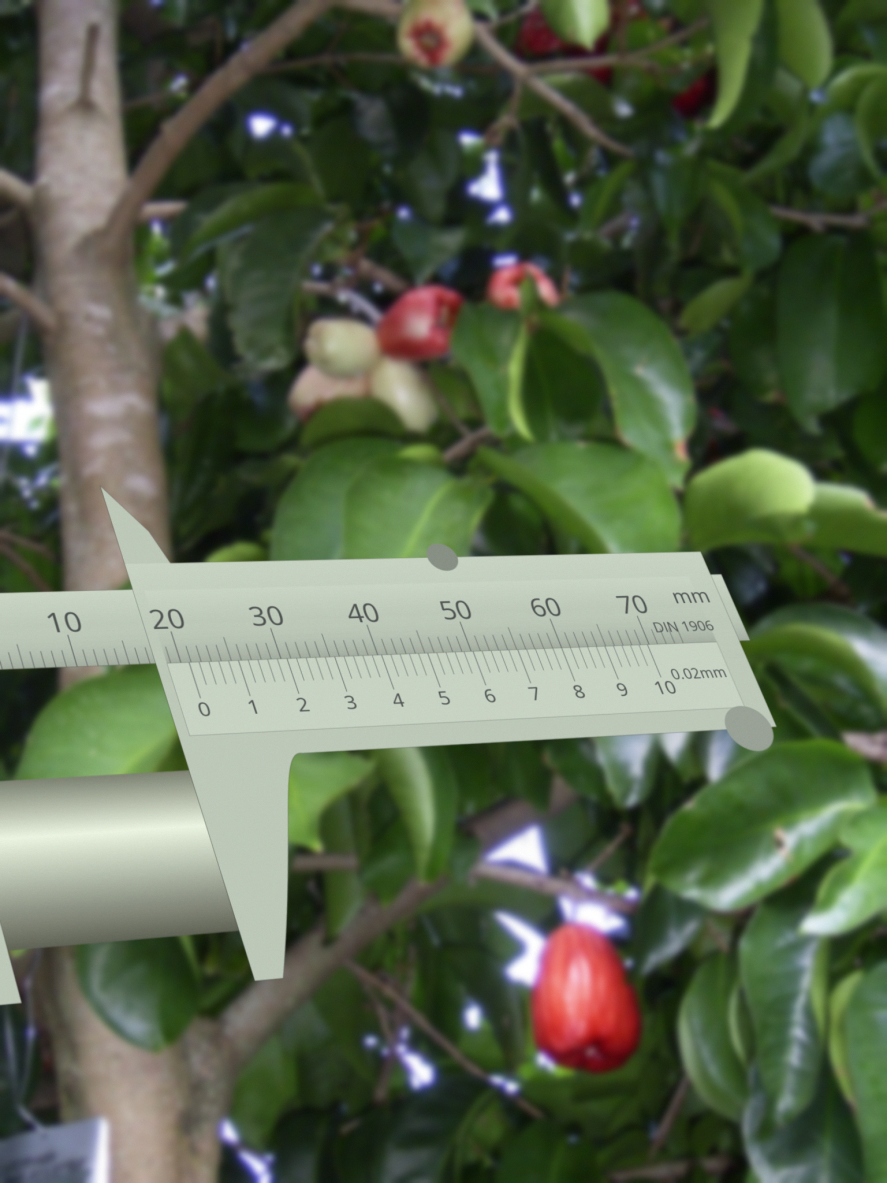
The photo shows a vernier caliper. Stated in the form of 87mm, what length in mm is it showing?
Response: 20.8mm
